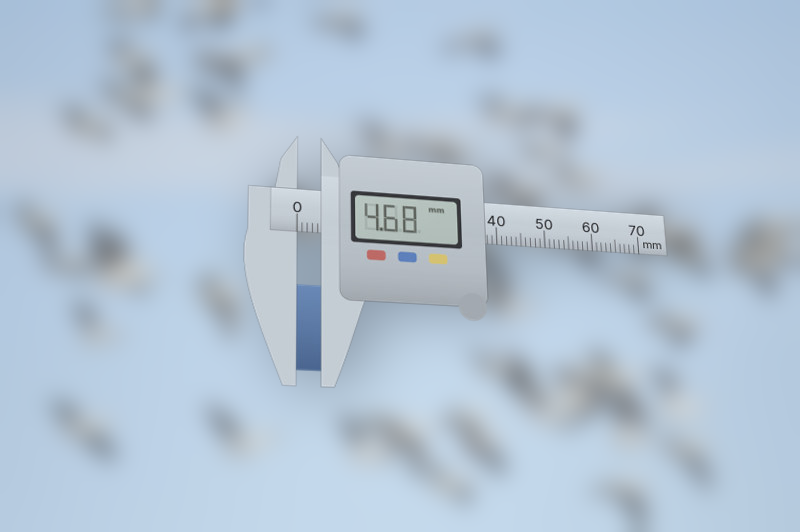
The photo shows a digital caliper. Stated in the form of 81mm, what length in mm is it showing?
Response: 4.68mm
